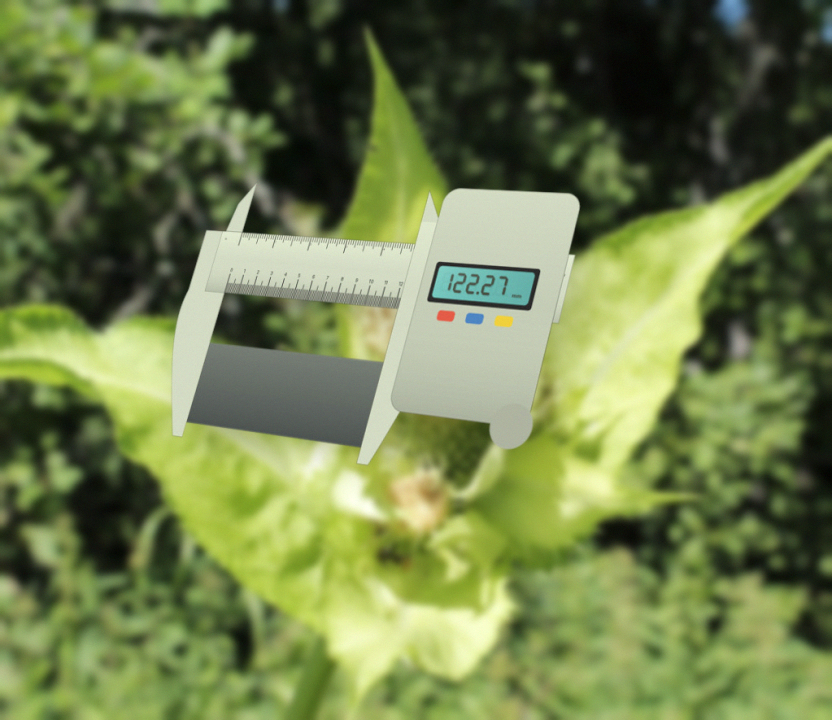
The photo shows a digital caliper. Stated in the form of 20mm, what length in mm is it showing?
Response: 122.27mm
